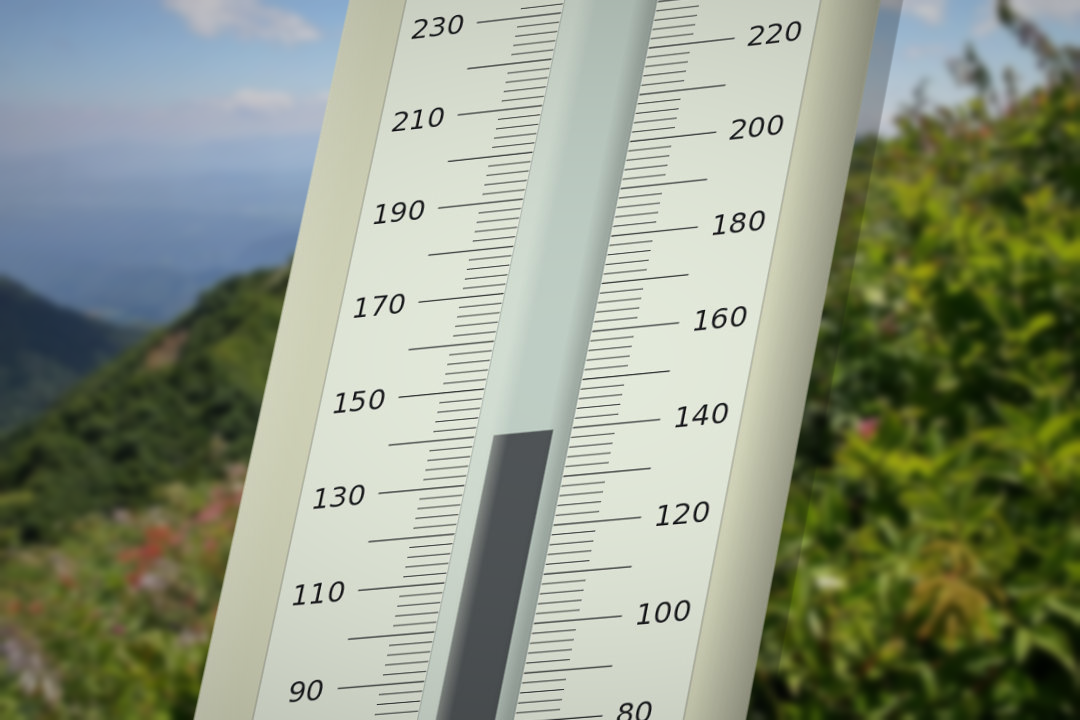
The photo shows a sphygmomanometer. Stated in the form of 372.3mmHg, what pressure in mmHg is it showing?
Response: 140mmHg
